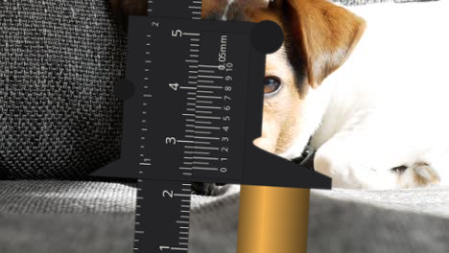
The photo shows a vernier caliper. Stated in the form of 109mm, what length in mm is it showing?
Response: 25.2mm
